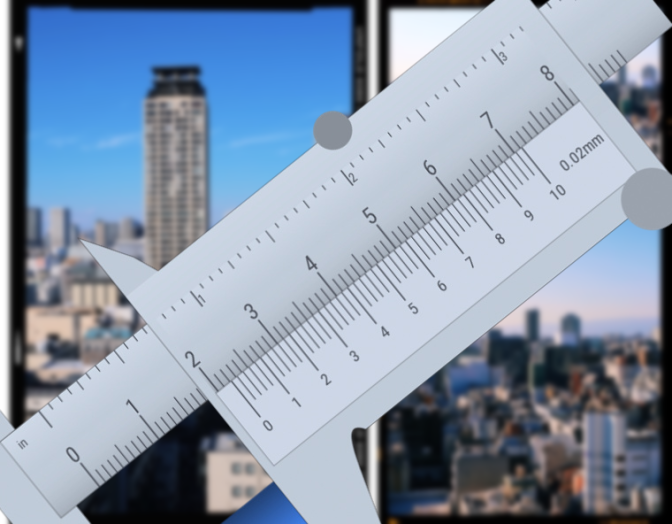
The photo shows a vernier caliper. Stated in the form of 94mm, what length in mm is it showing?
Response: 22.2mm
